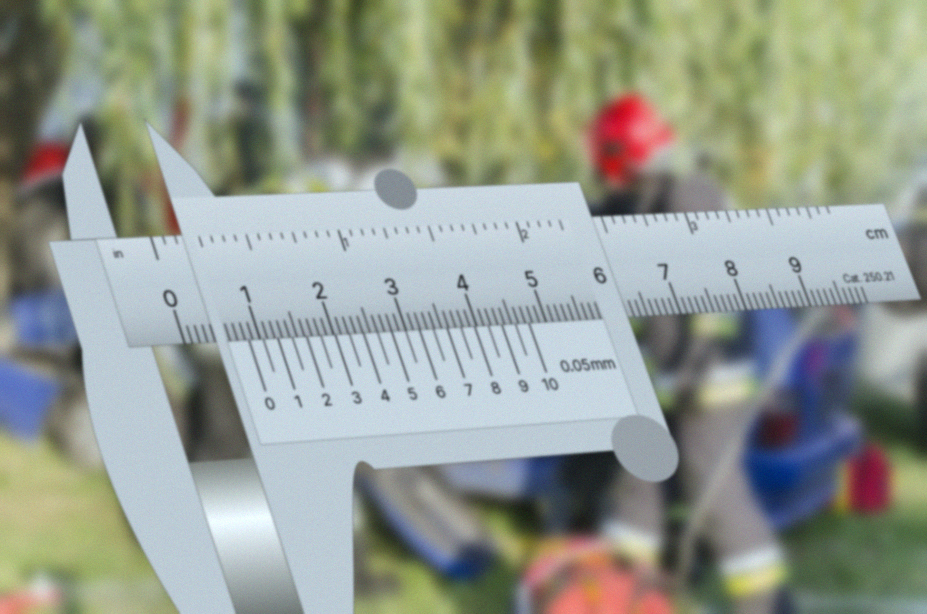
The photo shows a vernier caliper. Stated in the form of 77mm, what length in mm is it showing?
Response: 8.5mm
